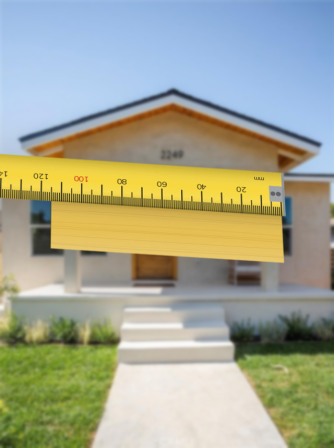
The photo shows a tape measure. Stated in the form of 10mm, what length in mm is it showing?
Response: 115mm
